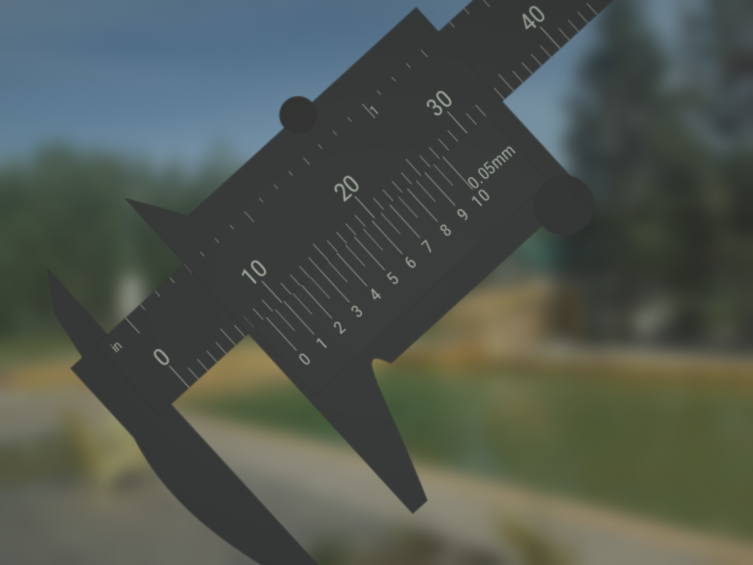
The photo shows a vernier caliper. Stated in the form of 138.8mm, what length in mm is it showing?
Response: 8.3mm
